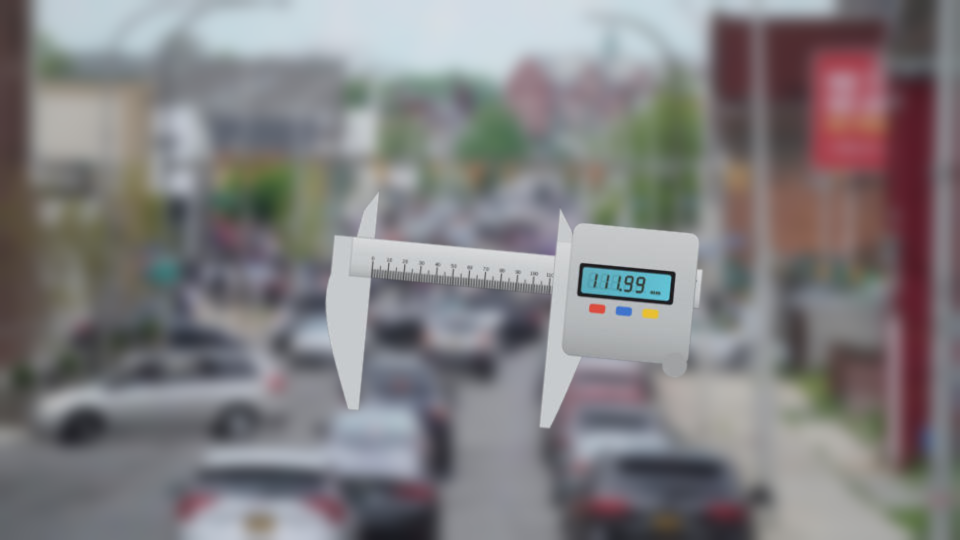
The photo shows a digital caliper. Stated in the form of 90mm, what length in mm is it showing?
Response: 111.99mm
